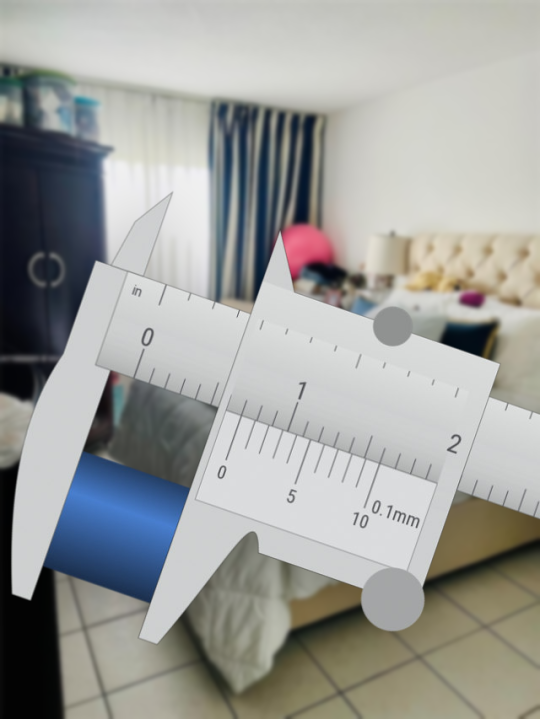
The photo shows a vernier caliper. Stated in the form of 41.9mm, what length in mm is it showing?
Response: 7.0mm
